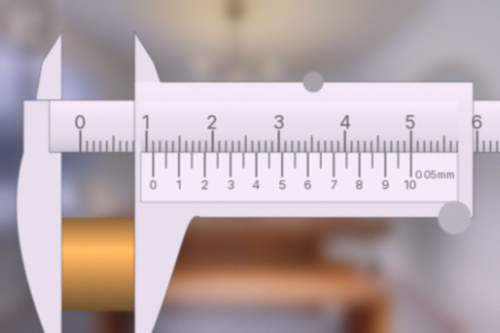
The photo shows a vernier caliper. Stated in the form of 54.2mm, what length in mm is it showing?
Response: 11.0mm
